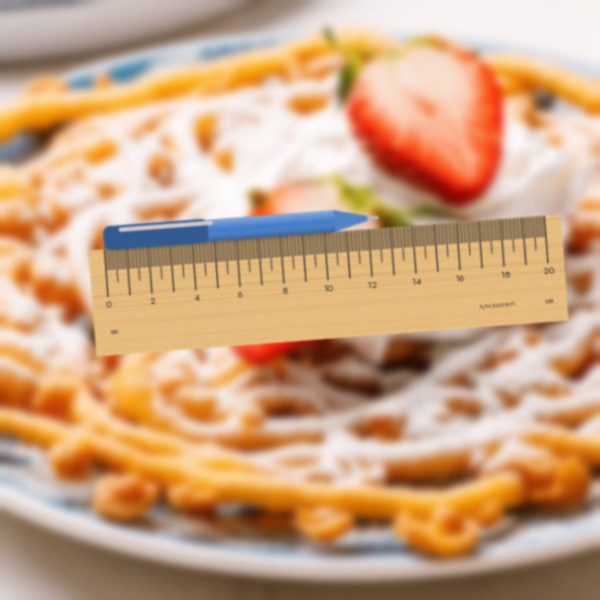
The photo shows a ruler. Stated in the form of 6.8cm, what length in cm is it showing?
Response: 12.5cm
